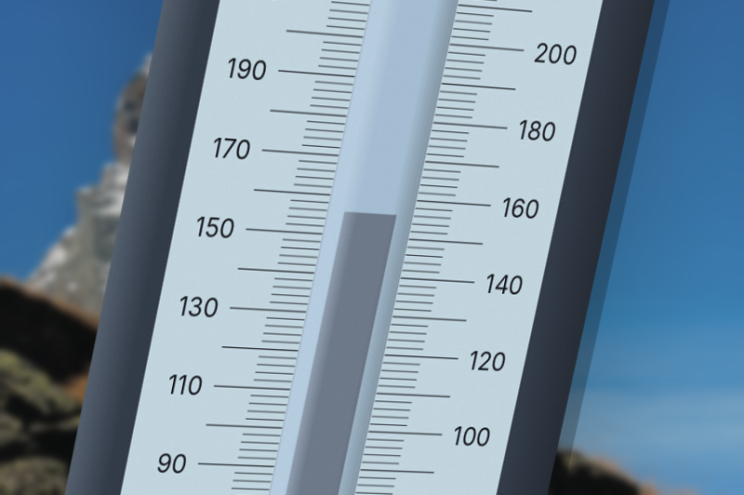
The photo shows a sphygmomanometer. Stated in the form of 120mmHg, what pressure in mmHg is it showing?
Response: 156mmHg
